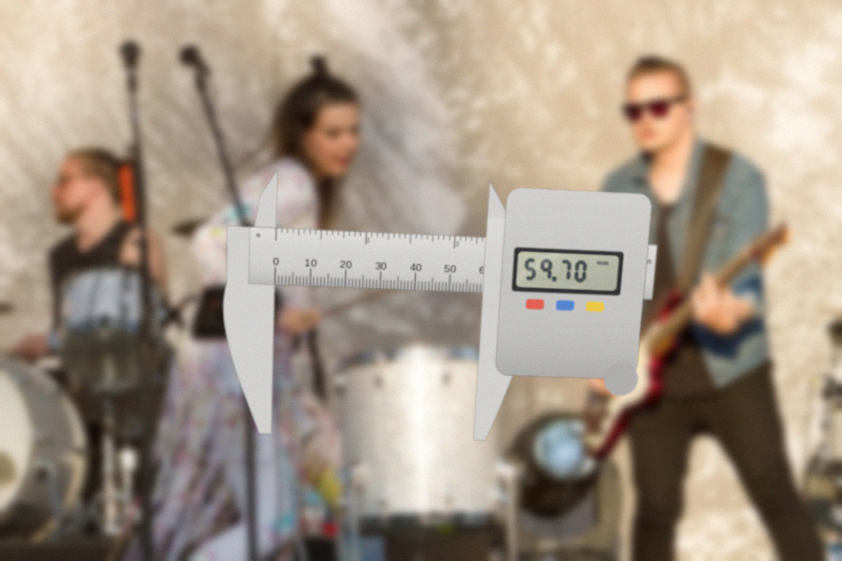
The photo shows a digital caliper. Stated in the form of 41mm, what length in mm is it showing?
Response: 59.70mm
